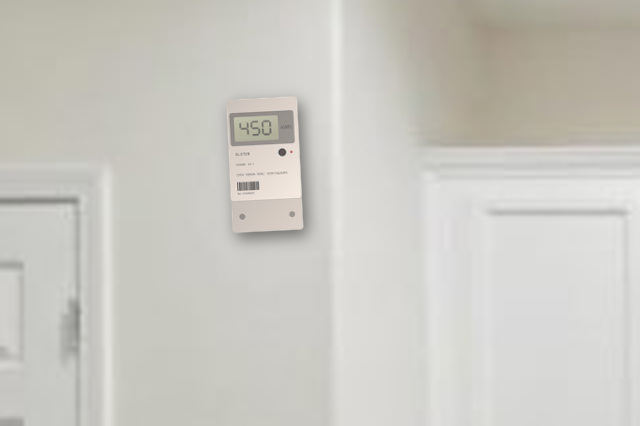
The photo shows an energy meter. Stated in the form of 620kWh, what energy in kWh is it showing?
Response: 450kWh
